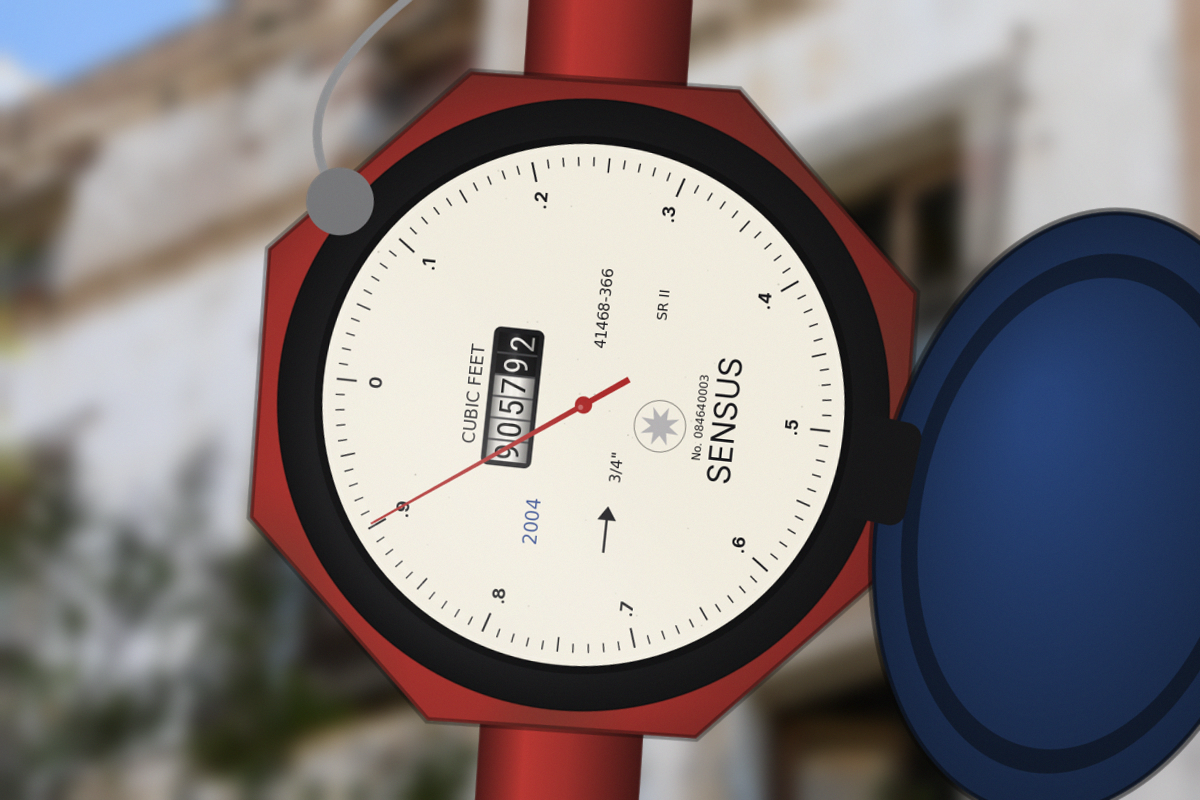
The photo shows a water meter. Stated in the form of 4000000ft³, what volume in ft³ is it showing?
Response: 905791.90ft³
